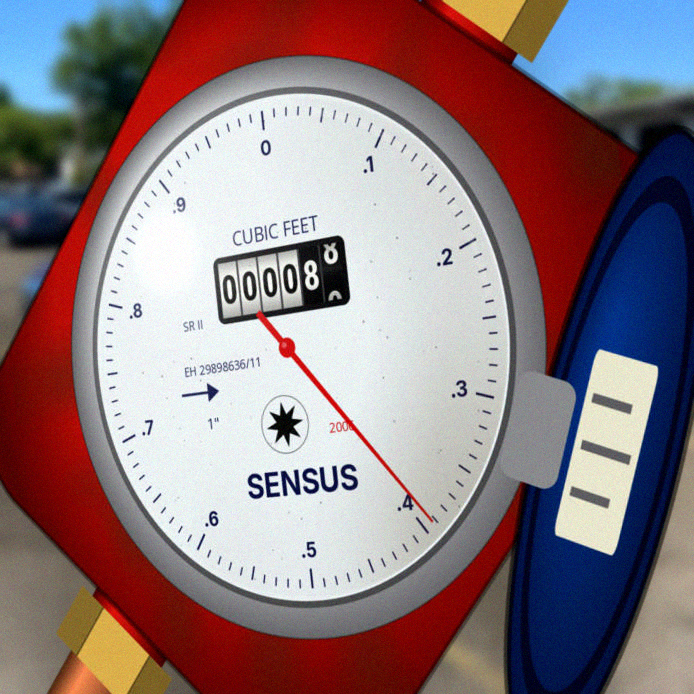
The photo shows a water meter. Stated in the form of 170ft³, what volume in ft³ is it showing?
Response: 88.39ft³
